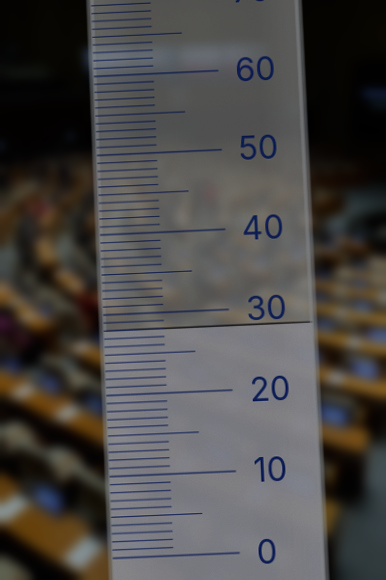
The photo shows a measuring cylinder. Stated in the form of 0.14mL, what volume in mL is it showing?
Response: 28mL
